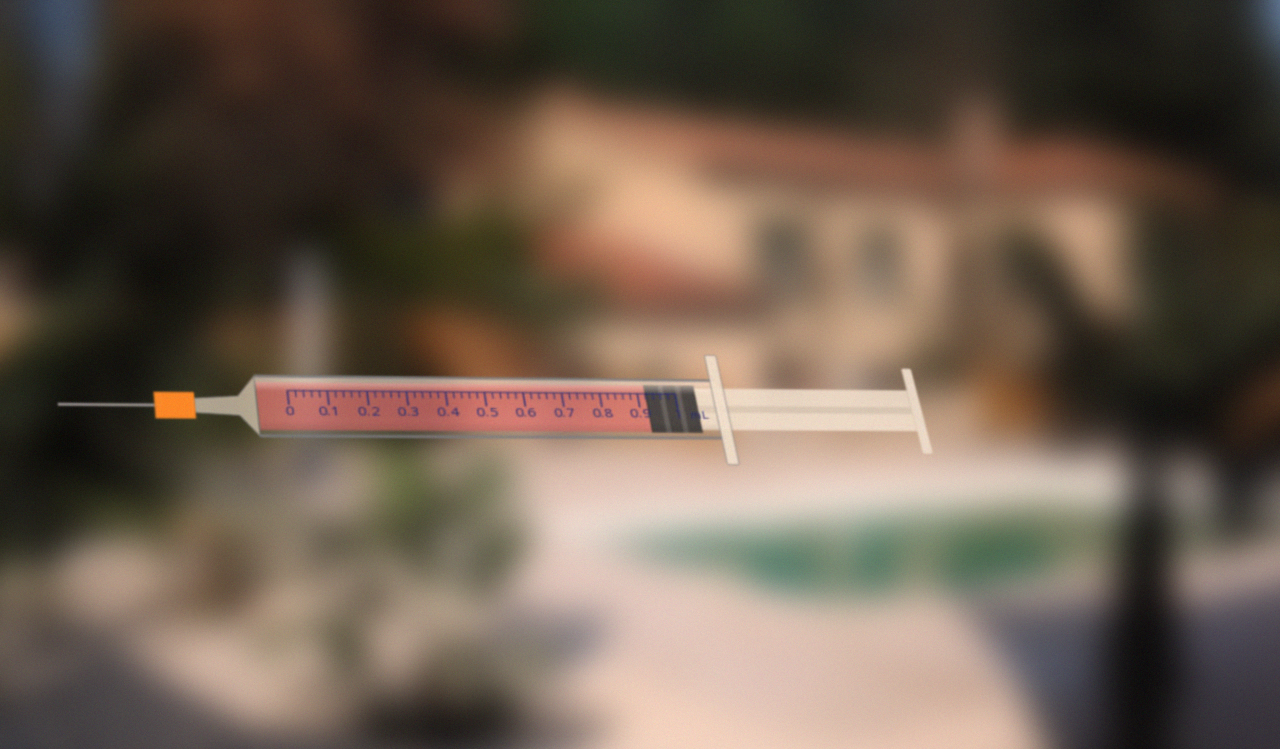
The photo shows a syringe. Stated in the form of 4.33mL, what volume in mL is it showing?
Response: 0.92mL
